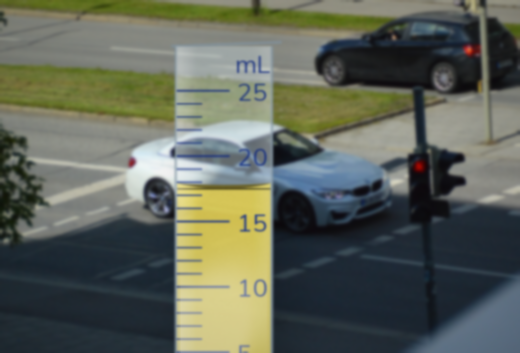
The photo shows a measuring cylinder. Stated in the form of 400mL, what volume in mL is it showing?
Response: 17.5mL
